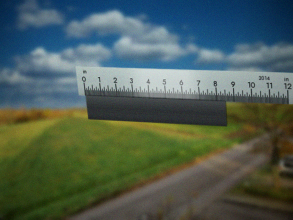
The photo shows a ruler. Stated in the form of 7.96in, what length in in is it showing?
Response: 8.5in
